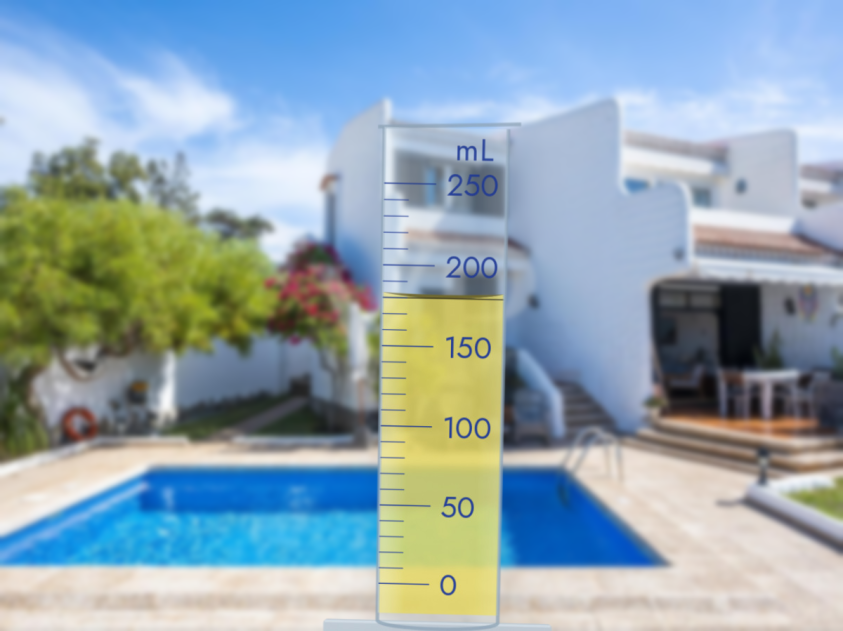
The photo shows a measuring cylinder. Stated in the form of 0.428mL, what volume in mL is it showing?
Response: 180mL
